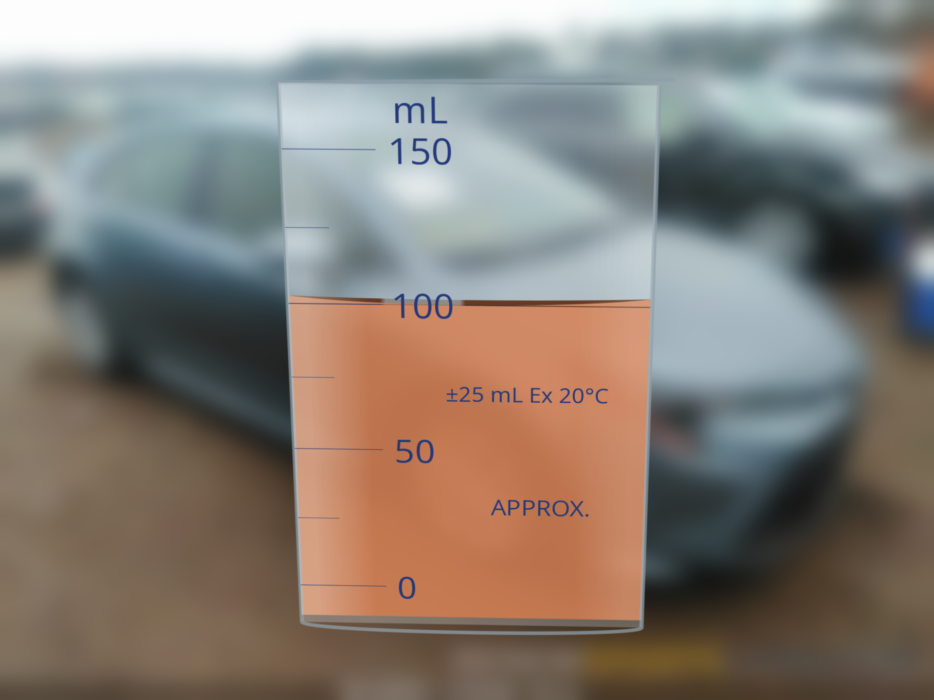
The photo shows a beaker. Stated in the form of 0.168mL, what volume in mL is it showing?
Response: 100mL
